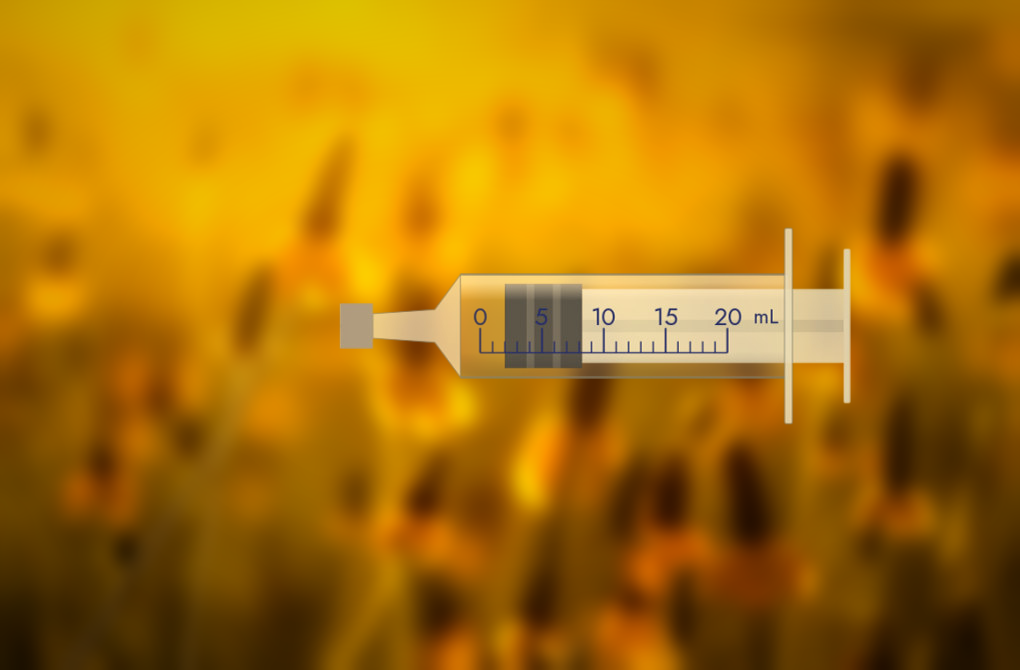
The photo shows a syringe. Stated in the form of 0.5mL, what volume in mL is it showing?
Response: 2mL
